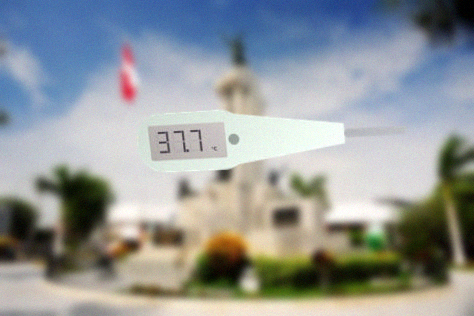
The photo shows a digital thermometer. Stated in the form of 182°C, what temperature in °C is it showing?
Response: 37.7°C
